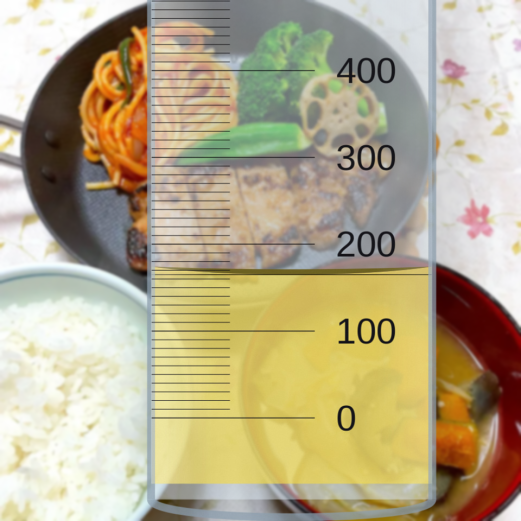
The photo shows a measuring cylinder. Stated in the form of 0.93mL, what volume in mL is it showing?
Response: 165mL
